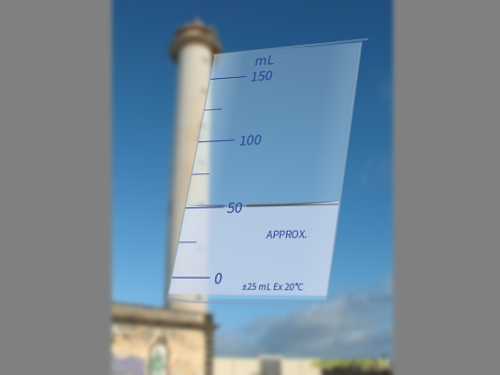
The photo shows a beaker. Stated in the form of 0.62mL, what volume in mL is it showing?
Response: 50mL
